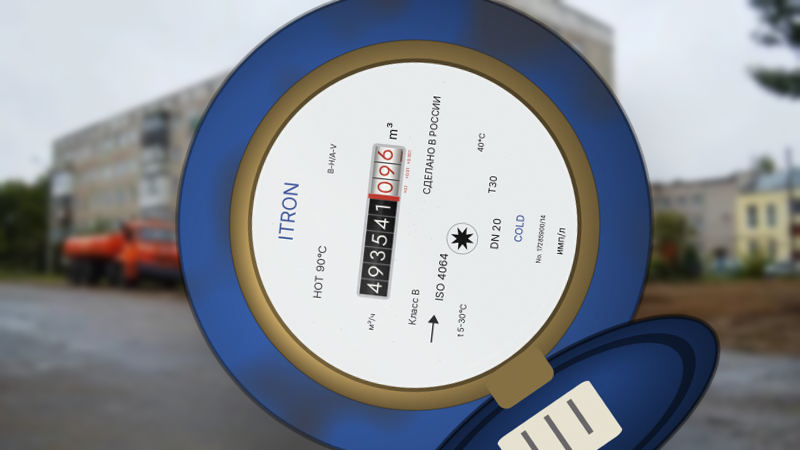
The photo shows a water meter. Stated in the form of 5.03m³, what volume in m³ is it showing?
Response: 493541.096m³
